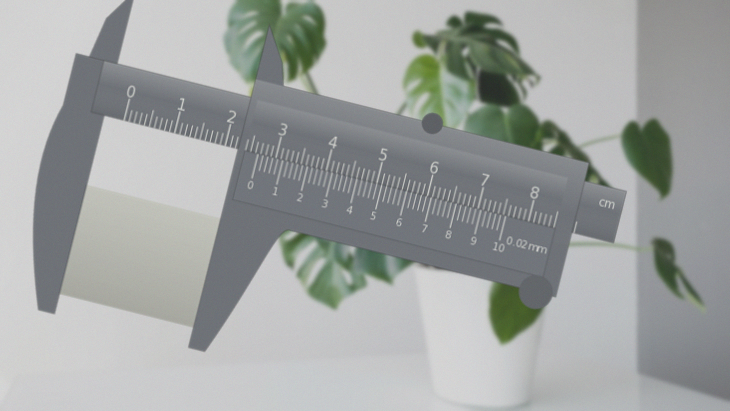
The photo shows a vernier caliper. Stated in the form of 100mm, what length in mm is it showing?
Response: 26.5mm
